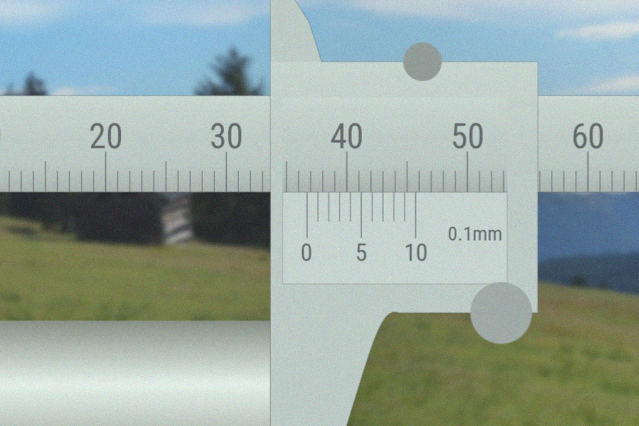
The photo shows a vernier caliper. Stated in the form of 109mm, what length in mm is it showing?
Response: 36.7mm
